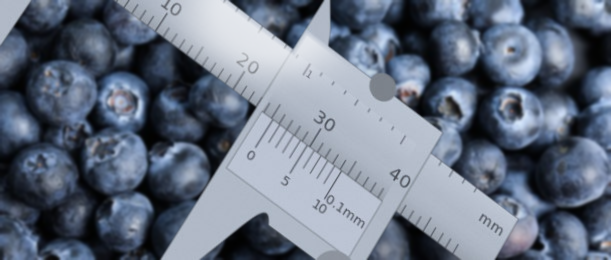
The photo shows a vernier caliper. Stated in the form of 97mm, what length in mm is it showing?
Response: 25.2mm
